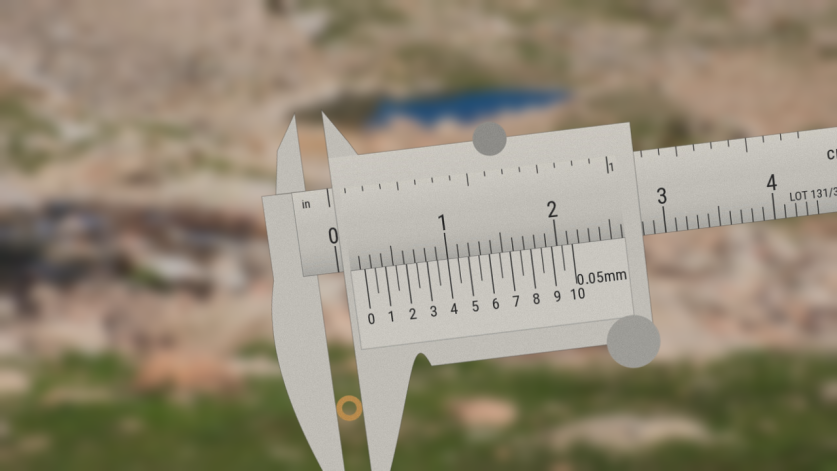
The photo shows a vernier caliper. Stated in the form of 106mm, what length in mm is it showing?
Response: 2.4mm
